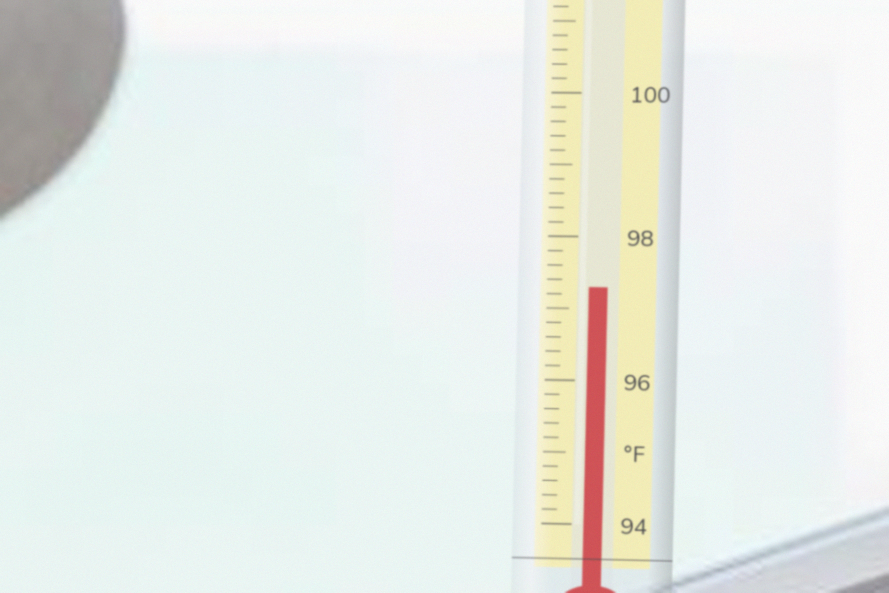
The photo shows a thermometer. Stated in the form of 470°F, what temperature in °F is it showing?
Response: 97.3°F
